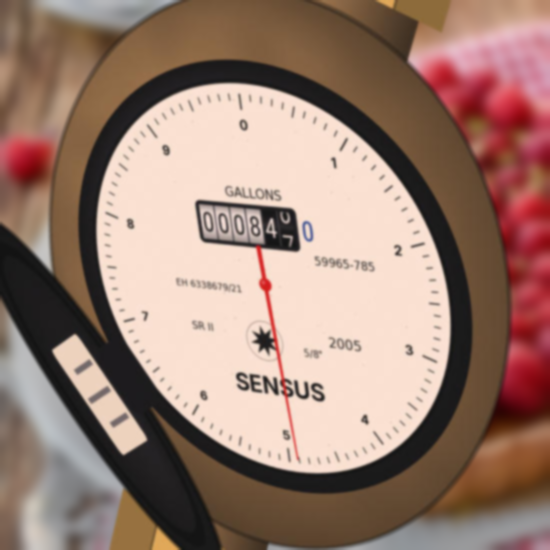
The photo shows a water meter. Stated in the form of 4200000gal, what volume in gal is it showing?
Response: 8464.9gal
